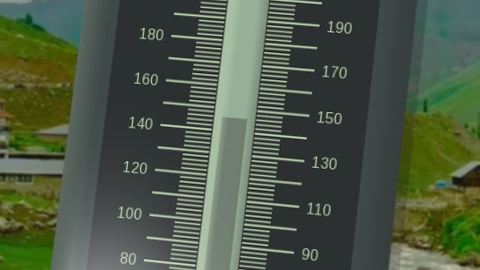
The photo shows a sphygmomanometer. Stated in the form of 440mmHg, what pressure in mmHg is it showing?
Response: 146mmHg
